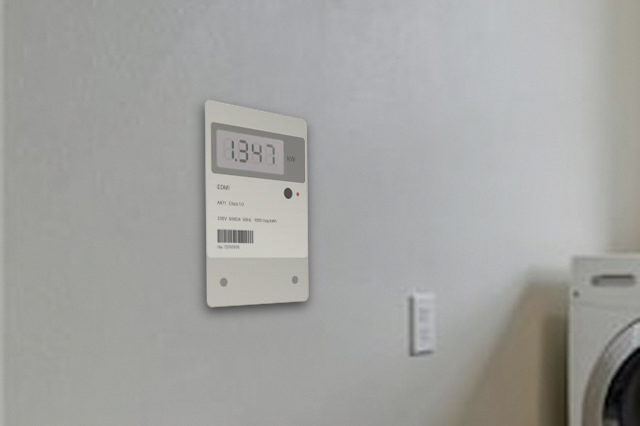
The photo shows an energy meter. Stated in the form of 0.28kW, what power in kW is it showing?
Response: 1.347kW
